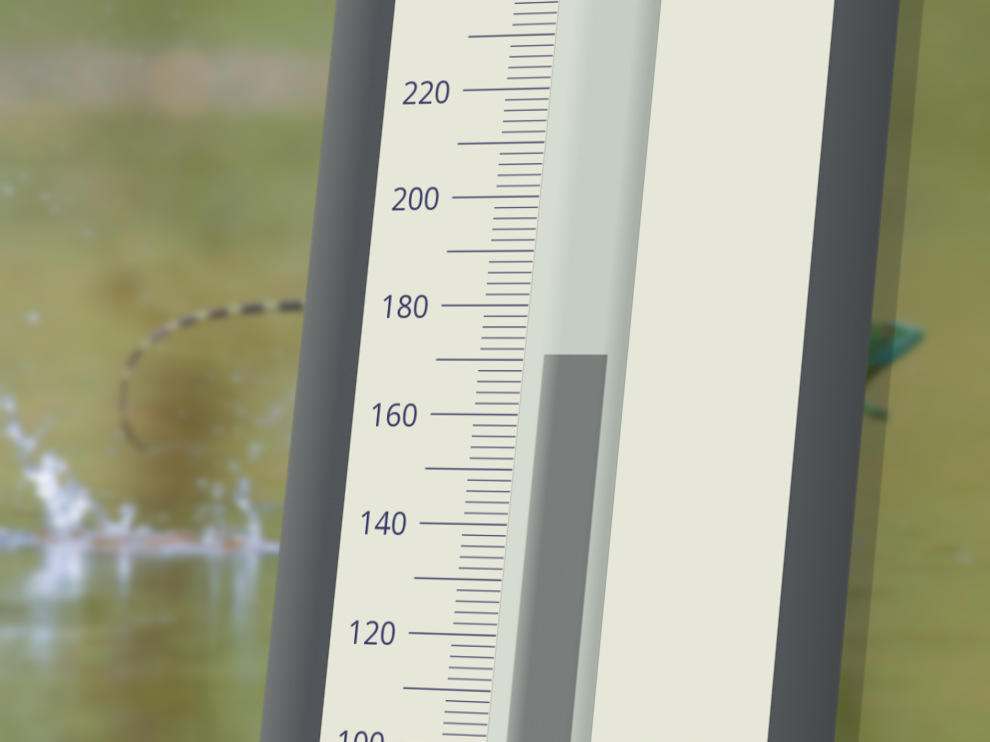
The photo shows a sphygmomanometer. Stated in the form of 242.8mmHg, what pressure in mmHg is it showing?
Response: 171mmHg
